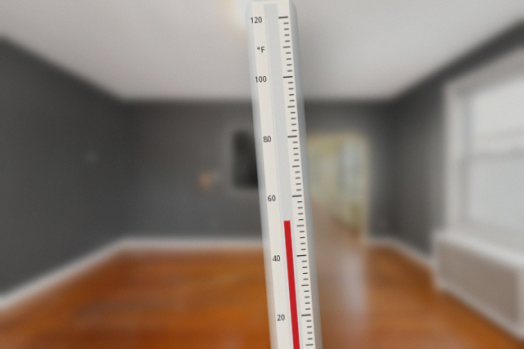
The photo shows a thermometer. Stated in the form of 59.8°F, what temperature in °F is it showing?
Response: 52°F
